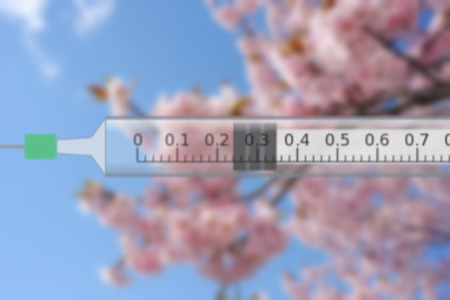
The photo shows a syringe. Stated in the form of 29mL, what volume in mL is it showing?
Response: 0.24mL
